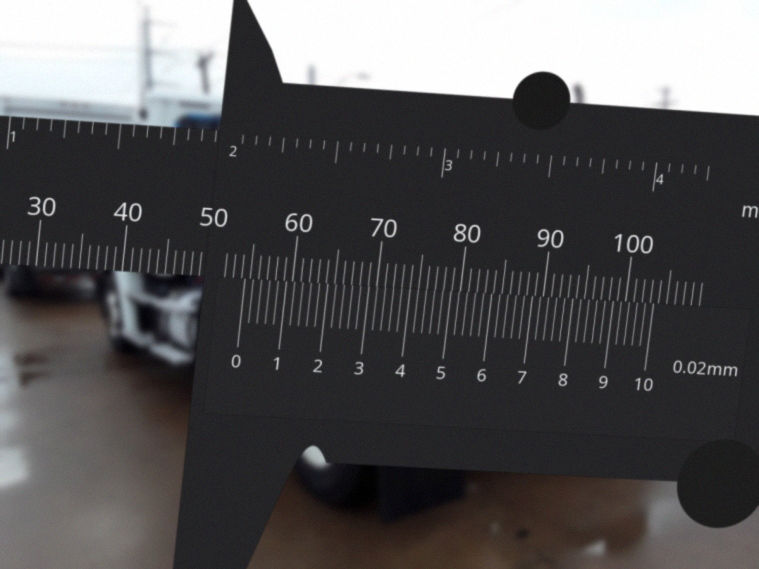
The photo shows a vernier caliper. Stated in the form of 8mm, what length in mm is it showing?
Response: 54.4mm
